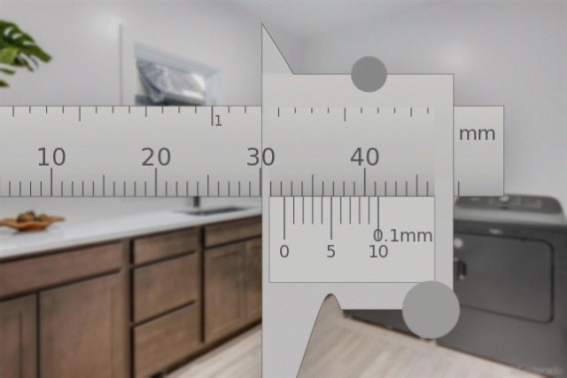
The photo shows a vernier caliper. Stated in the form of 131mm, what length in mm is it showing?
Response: 32.3mm
